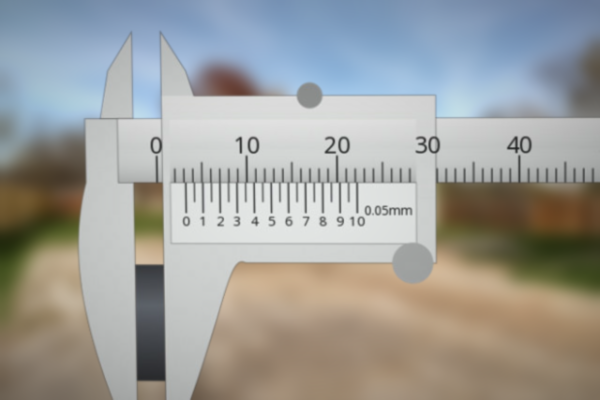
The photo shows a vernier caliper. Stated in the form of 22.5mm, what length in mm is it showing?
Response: 3.2mm
